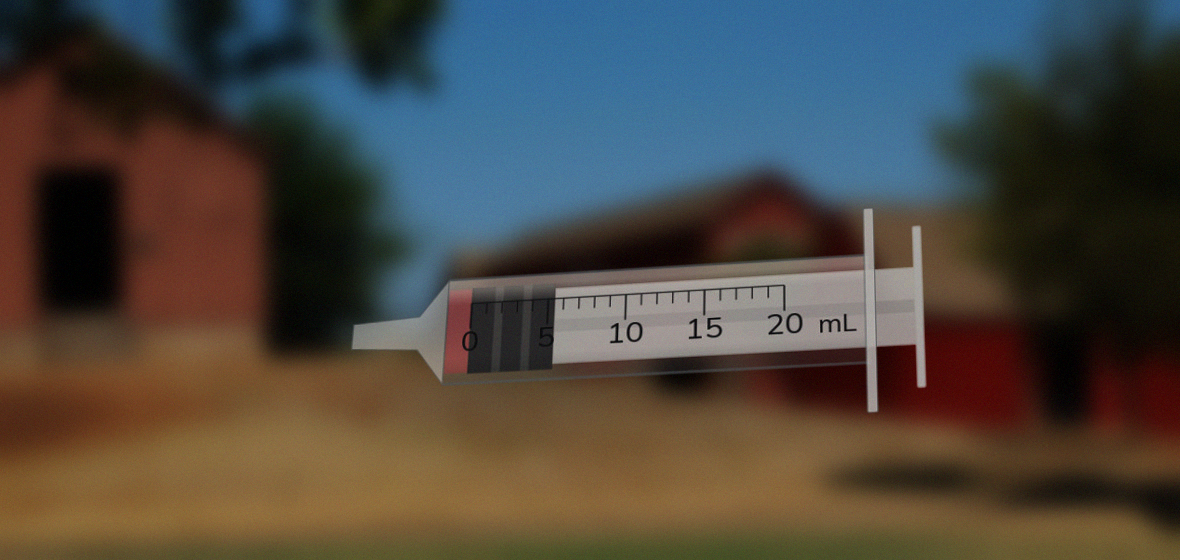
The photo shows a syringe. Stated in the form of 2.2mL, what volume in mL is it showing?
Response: 0mL
